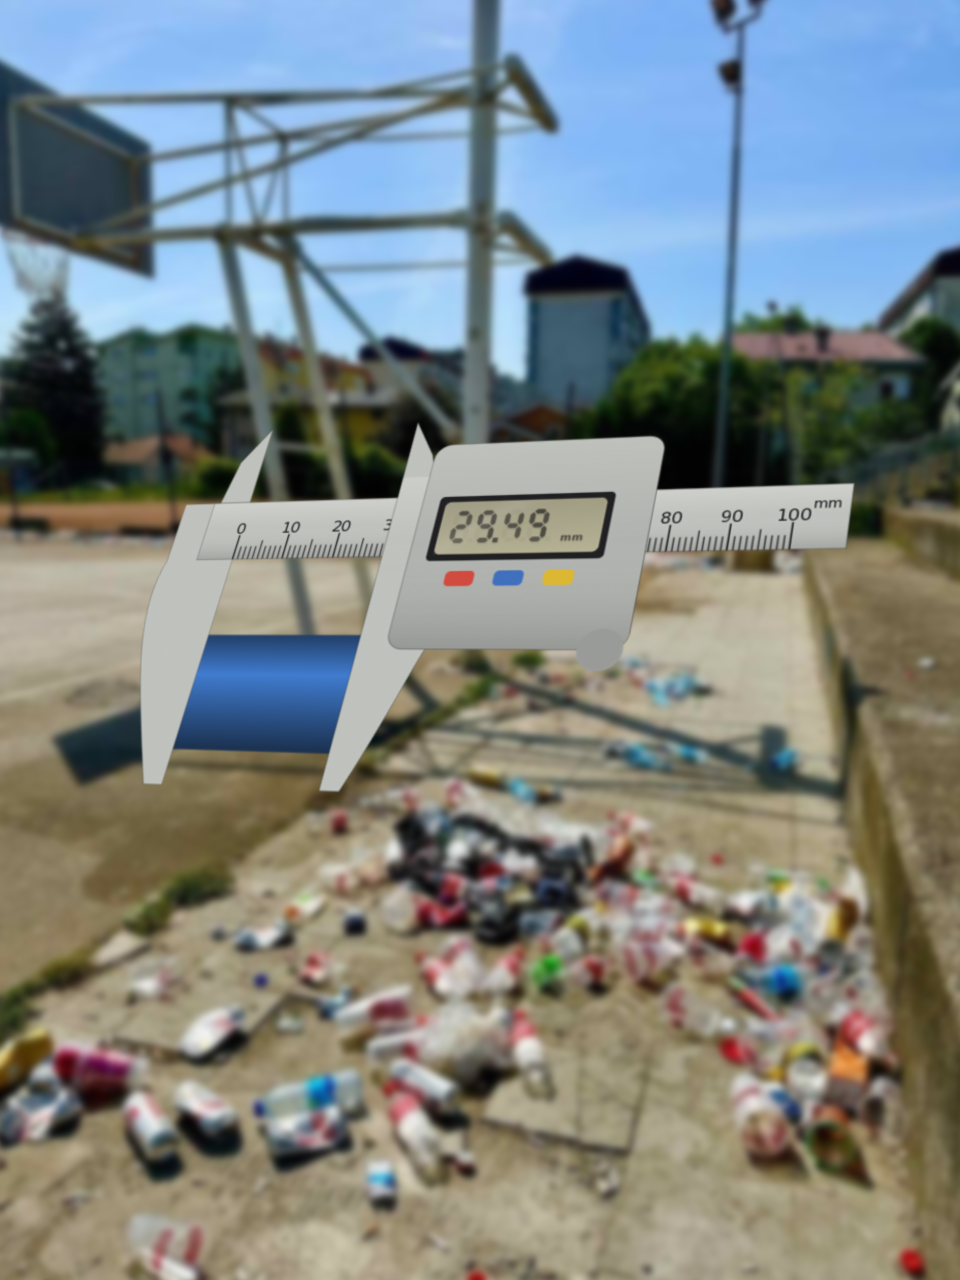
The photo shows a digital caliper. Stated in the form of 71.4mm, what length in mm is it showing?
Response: 29.49mm
